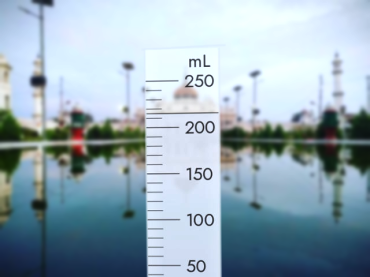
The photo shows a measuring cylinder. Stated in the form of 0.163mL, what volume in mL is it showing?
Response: 215mL
